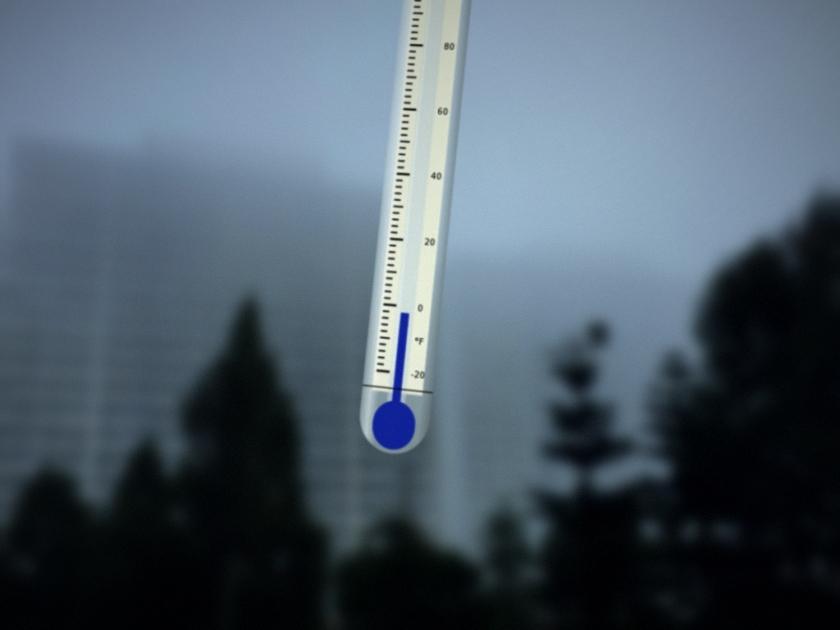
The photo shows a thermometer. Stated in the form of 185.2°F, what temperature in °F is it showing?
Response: -2°F
